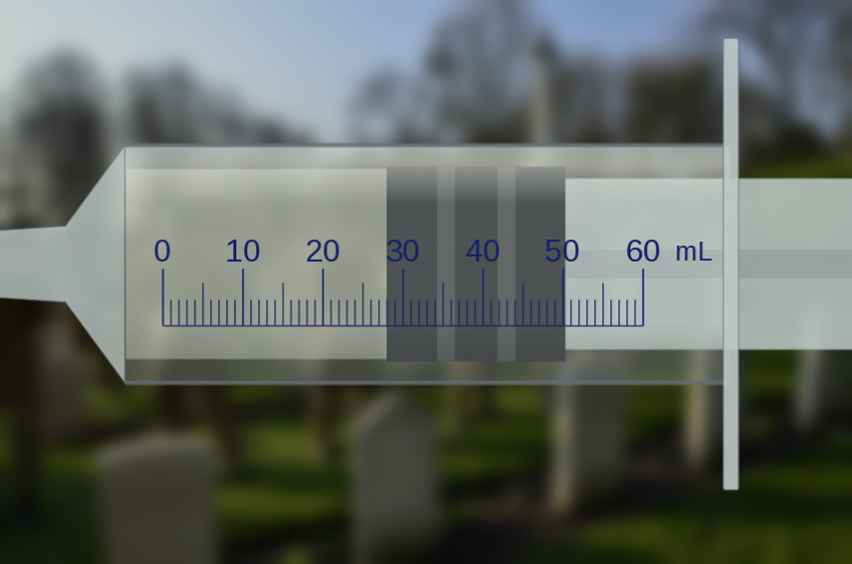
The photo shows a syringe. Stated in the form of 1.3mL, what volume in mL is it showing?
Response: 28mL
